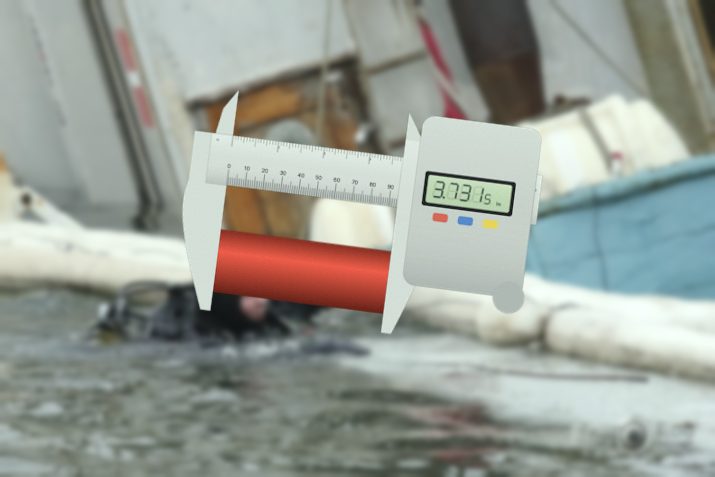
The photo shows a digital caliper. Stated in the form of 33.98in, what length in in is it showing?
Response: 3.7315in
